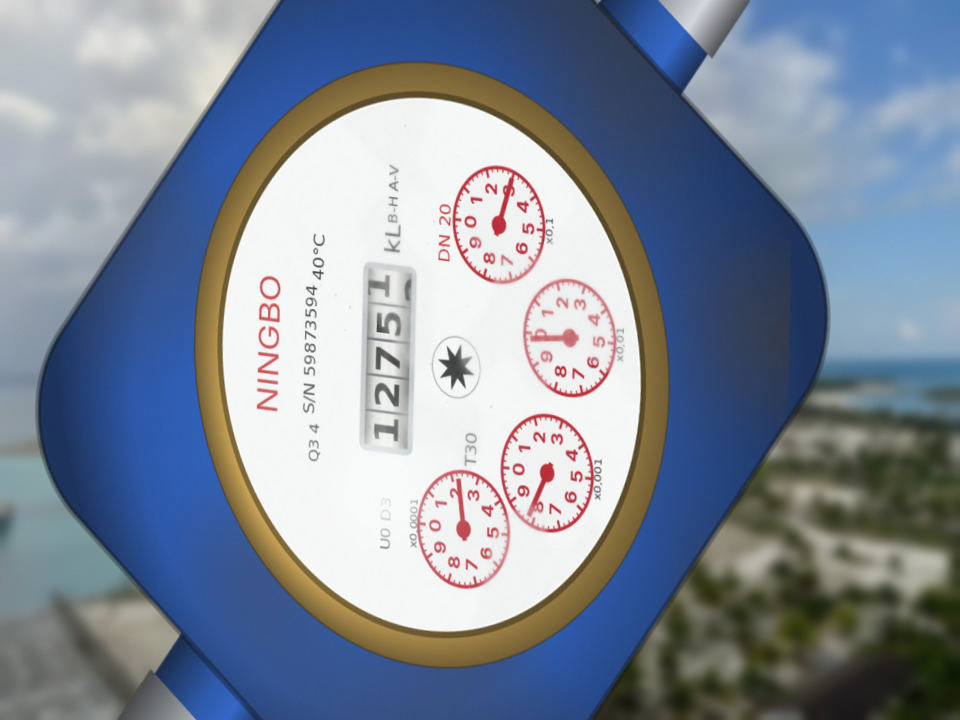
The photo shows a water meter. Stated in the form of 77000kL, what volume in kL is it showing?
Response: 12751.2982kL
